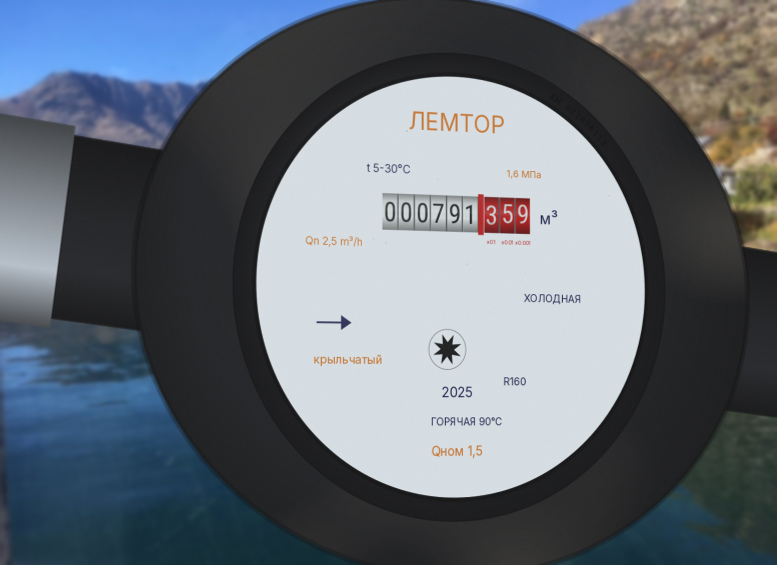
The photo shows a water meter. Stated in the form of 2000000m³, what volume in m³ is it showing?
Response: 791.359m³
